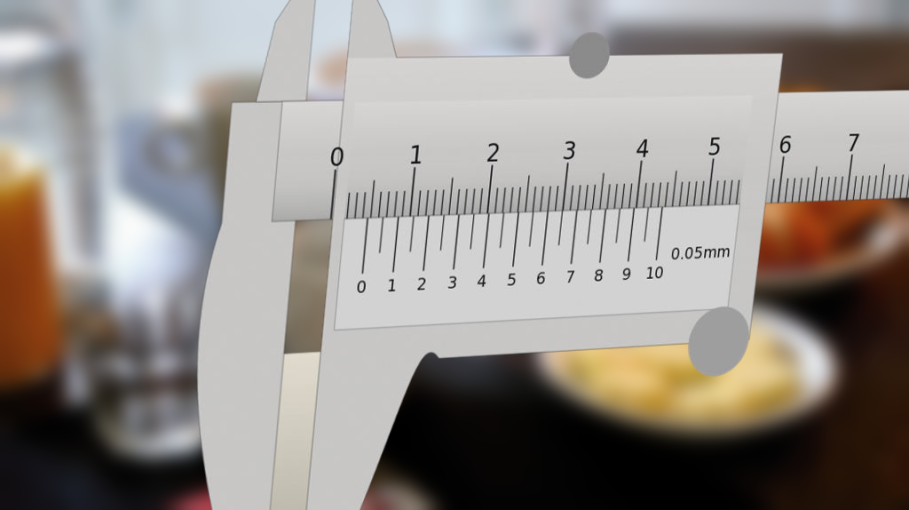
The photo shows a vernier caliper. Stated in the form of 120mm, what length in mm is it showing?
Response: 4.6mm
